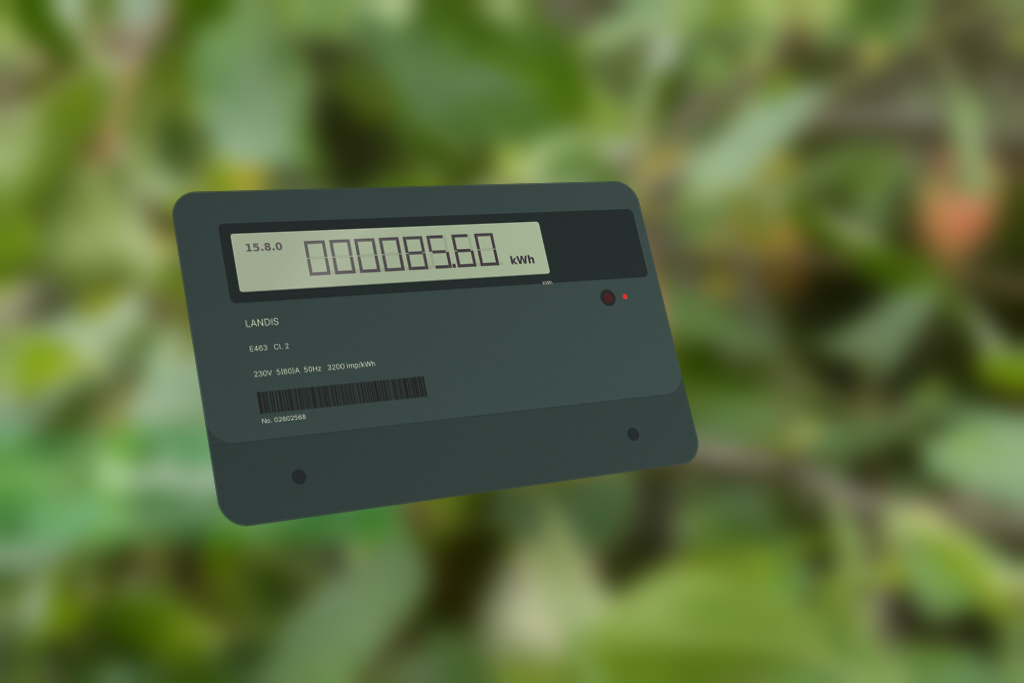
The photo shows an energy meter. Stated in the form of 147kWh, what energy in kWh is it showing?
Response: 85.60kWh
